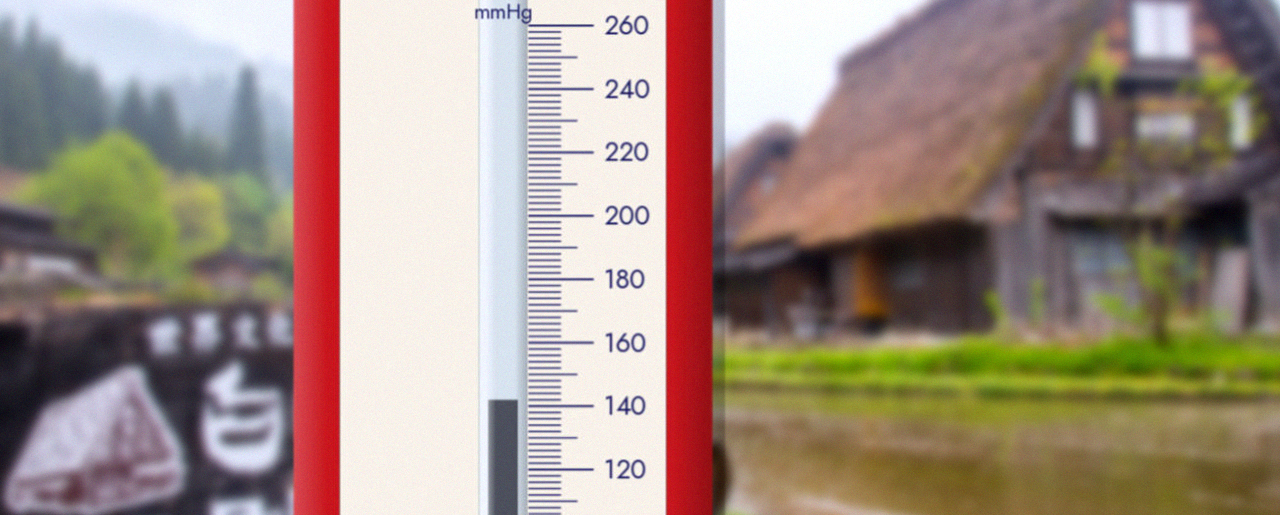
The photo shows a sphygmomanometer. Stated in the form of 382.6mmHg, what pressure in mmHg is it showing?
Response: 142mmHg
